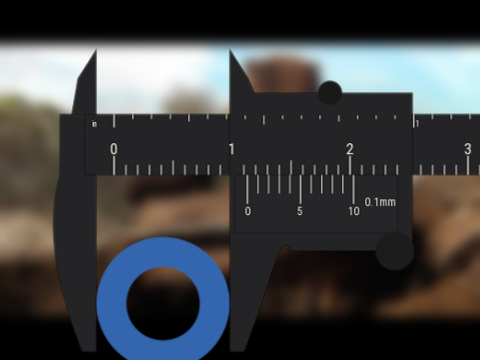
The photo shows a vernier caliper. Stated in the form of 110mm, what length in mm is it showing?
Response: 11.3mm
